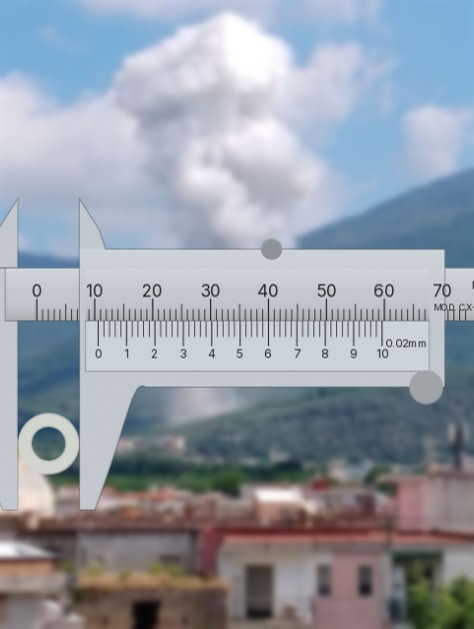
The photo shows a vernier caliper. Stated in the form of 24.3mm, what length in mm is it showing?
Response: 10.6mm
